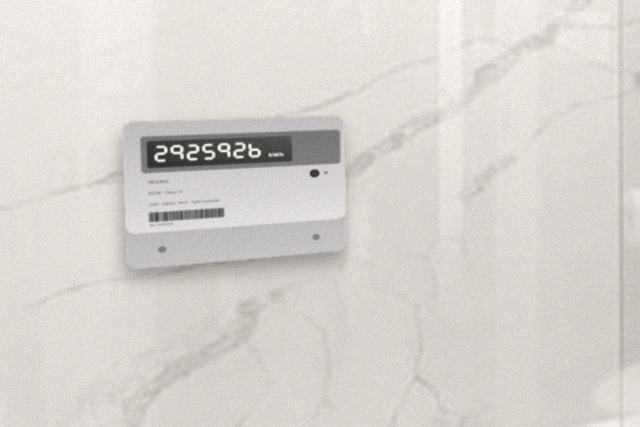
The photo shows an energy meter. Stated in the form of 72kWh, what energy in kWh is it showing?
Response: 2925926kWh
